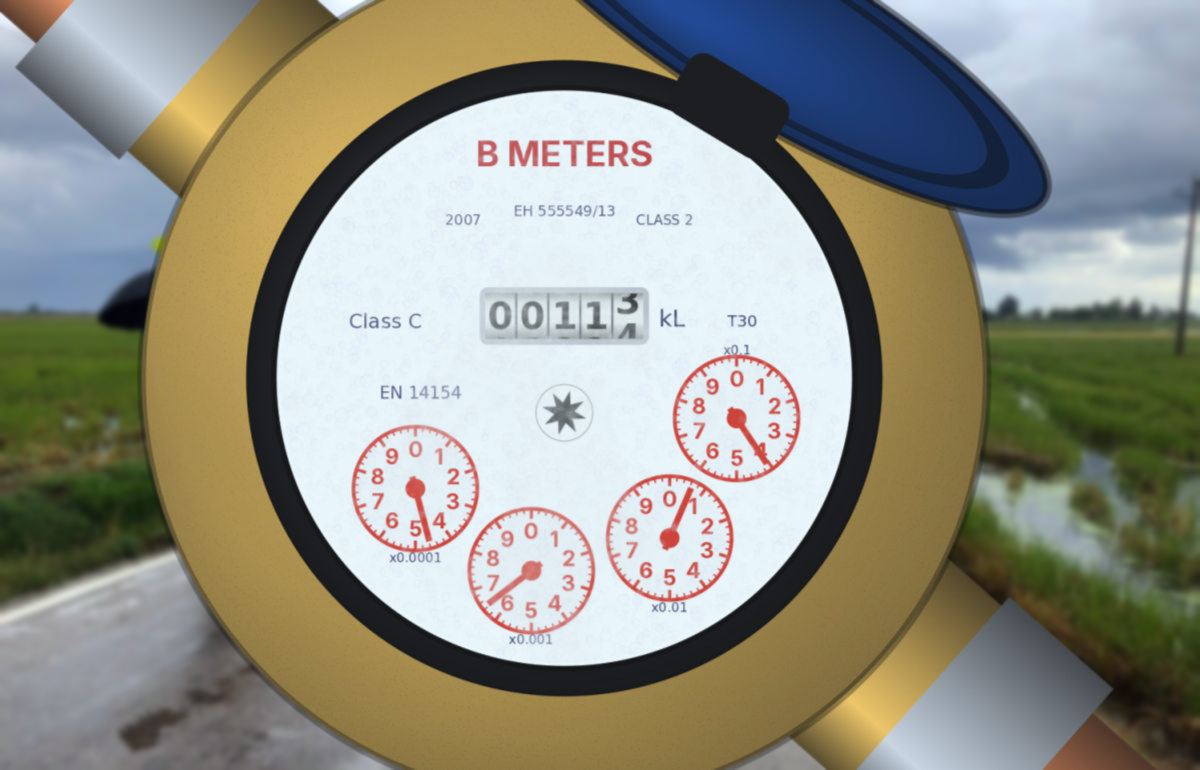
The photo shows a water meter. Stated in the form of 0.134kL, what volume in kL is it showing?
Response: 113.4064kL
